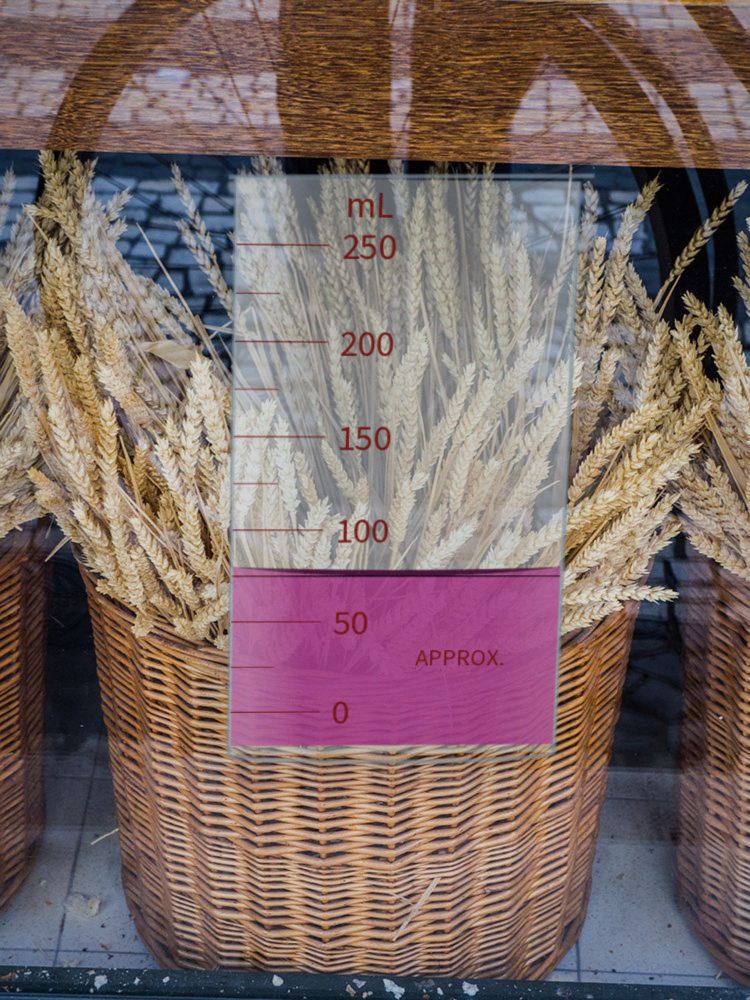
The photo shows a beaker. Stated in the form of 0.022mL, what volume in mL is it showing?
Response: 75mL
